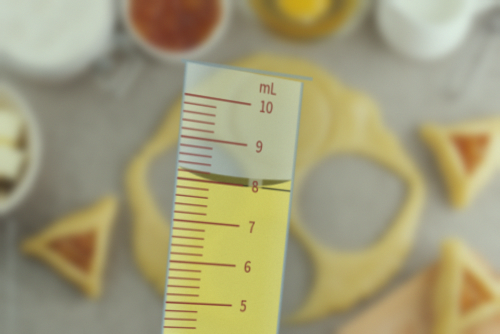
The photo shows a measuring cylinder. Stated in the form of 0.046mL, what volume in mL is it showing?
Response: 8mL
